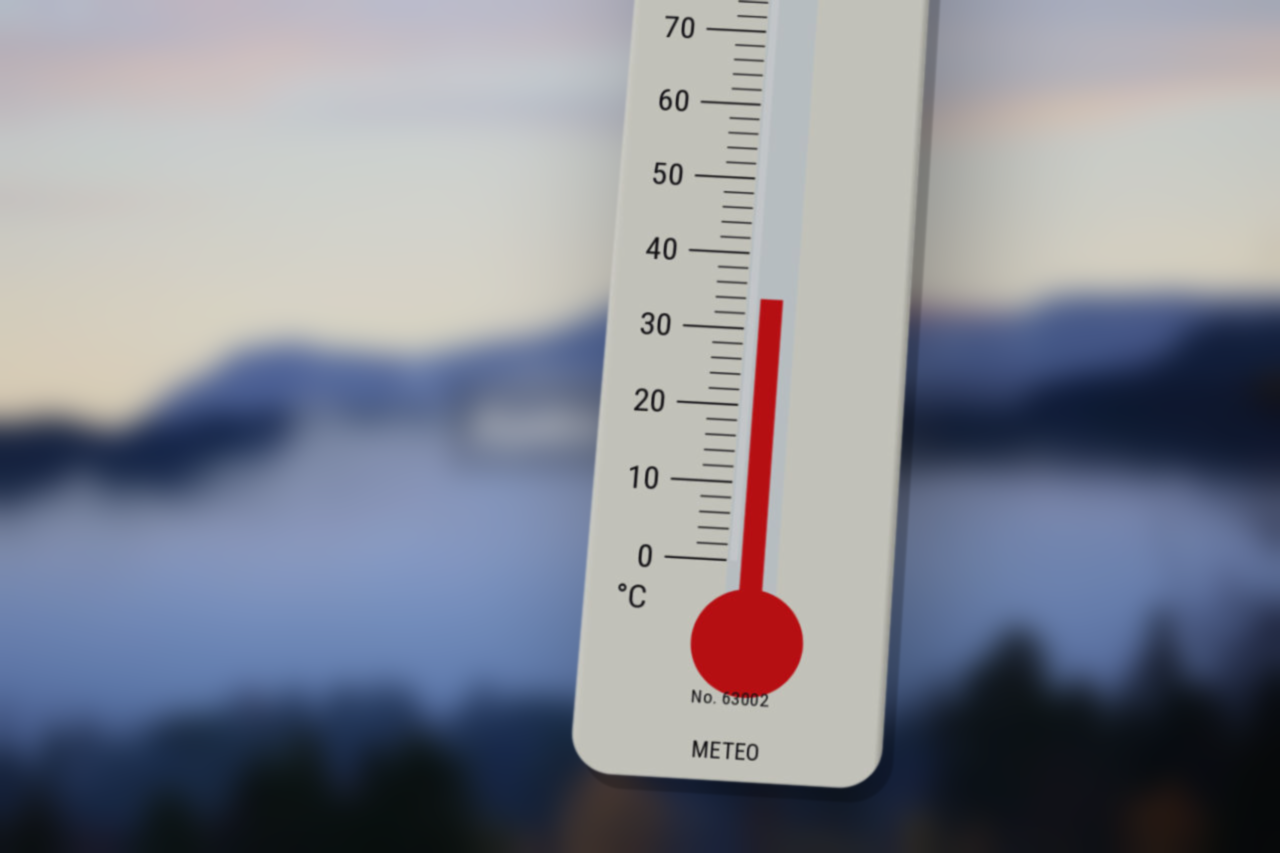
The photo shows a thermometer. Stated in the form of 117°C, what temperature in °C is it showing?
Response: 34°C
